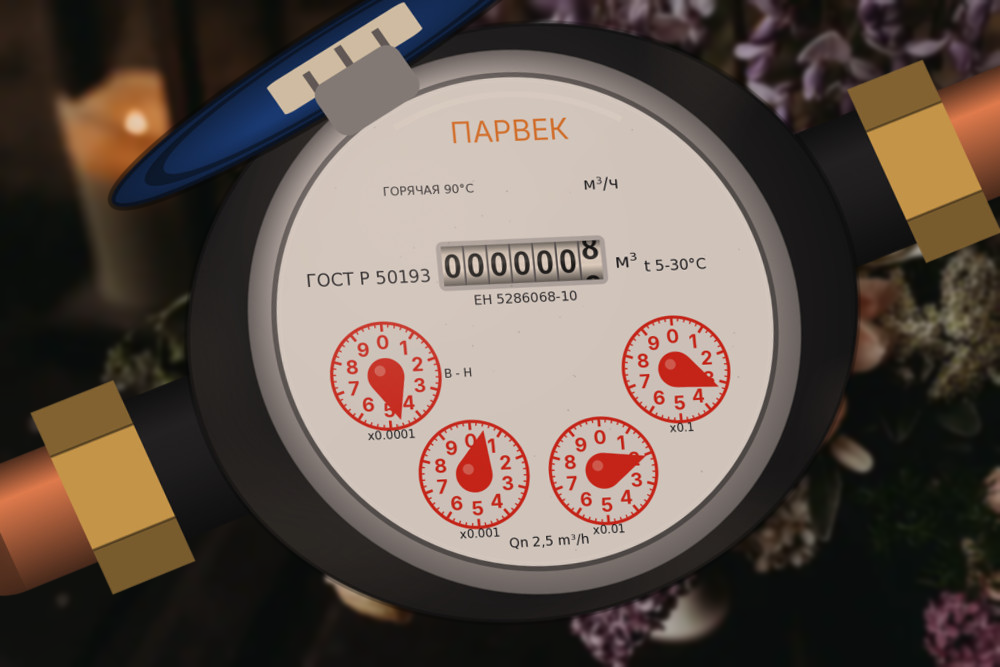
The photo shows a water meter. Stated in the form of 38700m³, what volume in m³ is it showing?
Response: 8.3204m³
